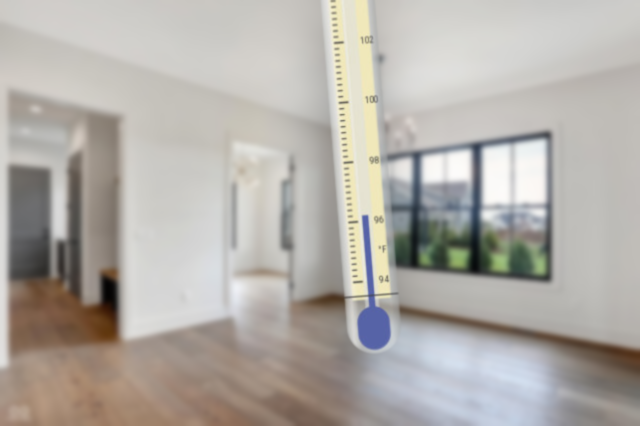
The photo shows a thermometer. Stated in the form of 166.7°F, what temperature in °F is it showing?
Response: 96.2°F
